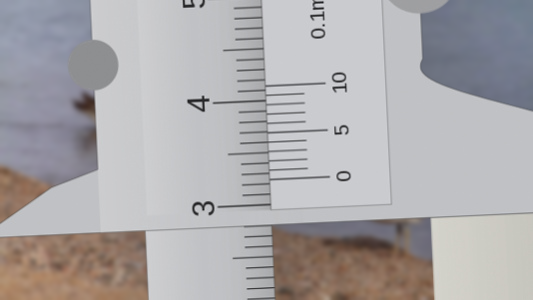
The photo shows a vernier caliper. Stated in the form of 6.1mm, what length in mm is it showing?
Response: 32.4mm
